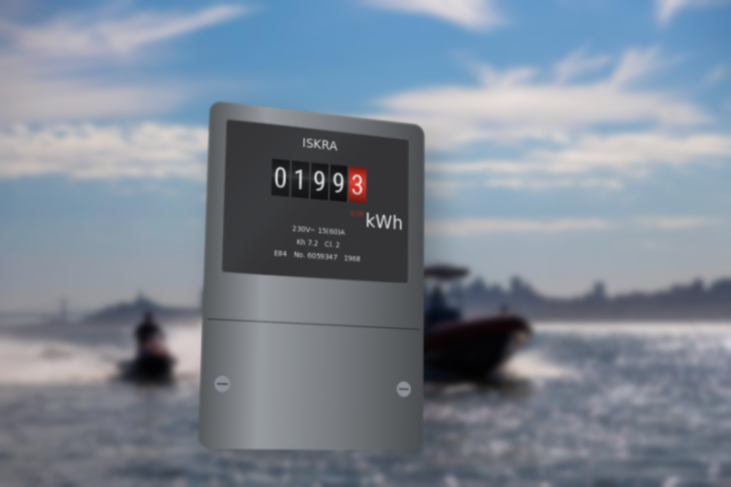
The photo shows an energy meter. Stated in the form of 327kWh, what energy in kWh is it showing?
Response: 199.3kWh
